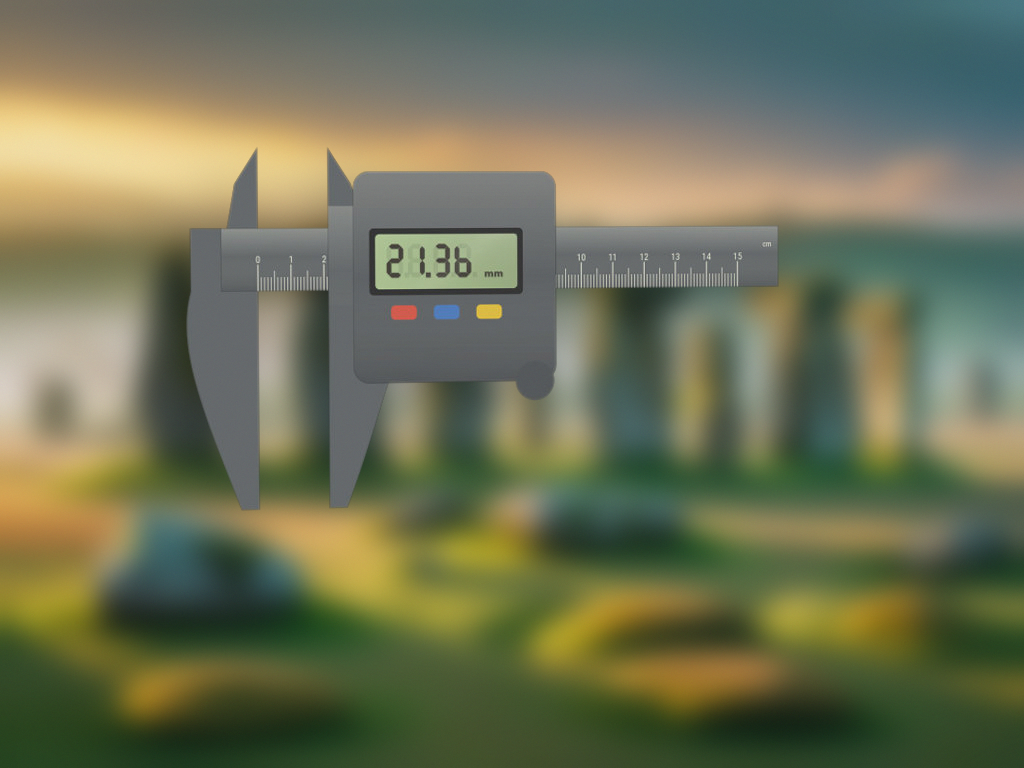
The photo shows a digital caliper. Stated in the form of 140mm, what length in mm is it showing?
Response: 21.36mm
